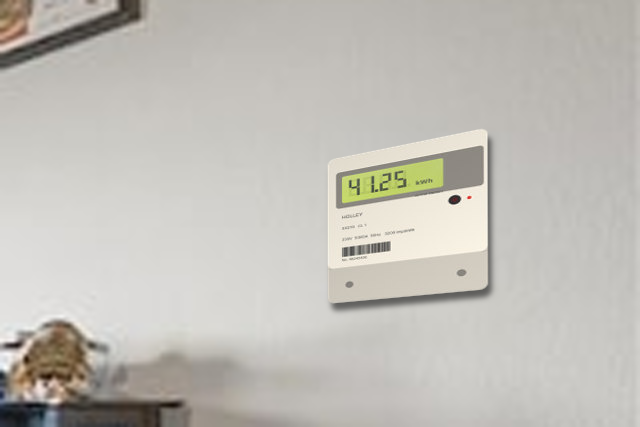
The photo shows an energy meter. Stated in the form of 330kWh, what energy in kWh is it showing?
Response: 41.25kWh
